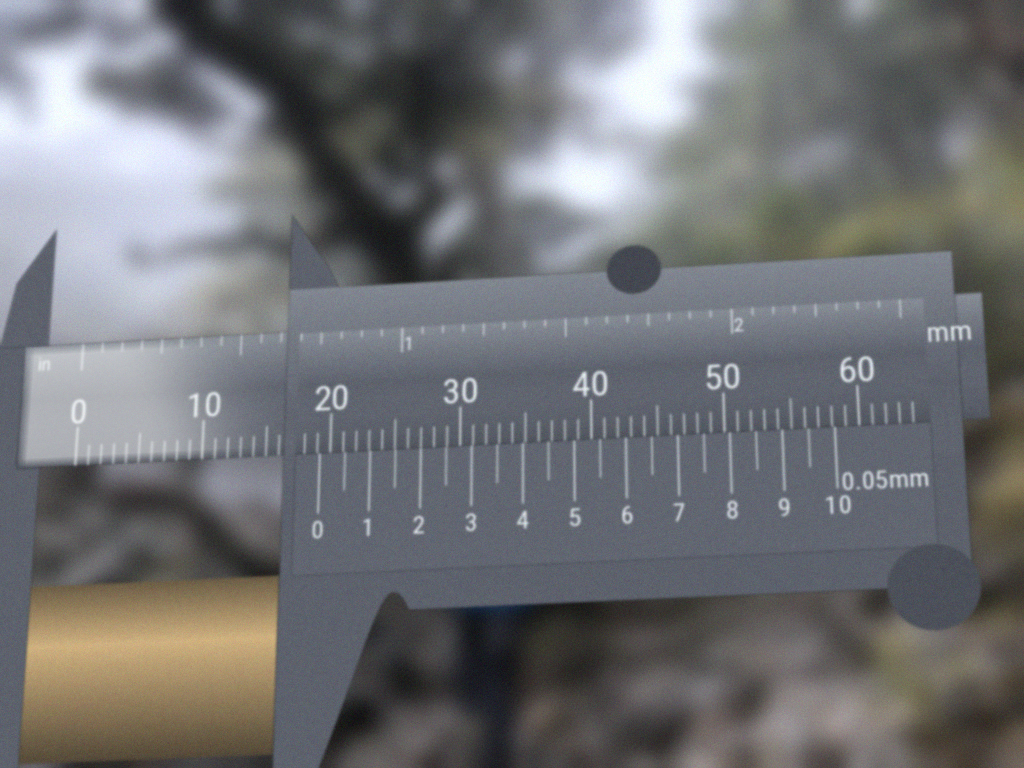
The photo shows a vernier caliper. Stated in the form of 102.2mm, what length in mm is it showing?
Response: 19.2mm
